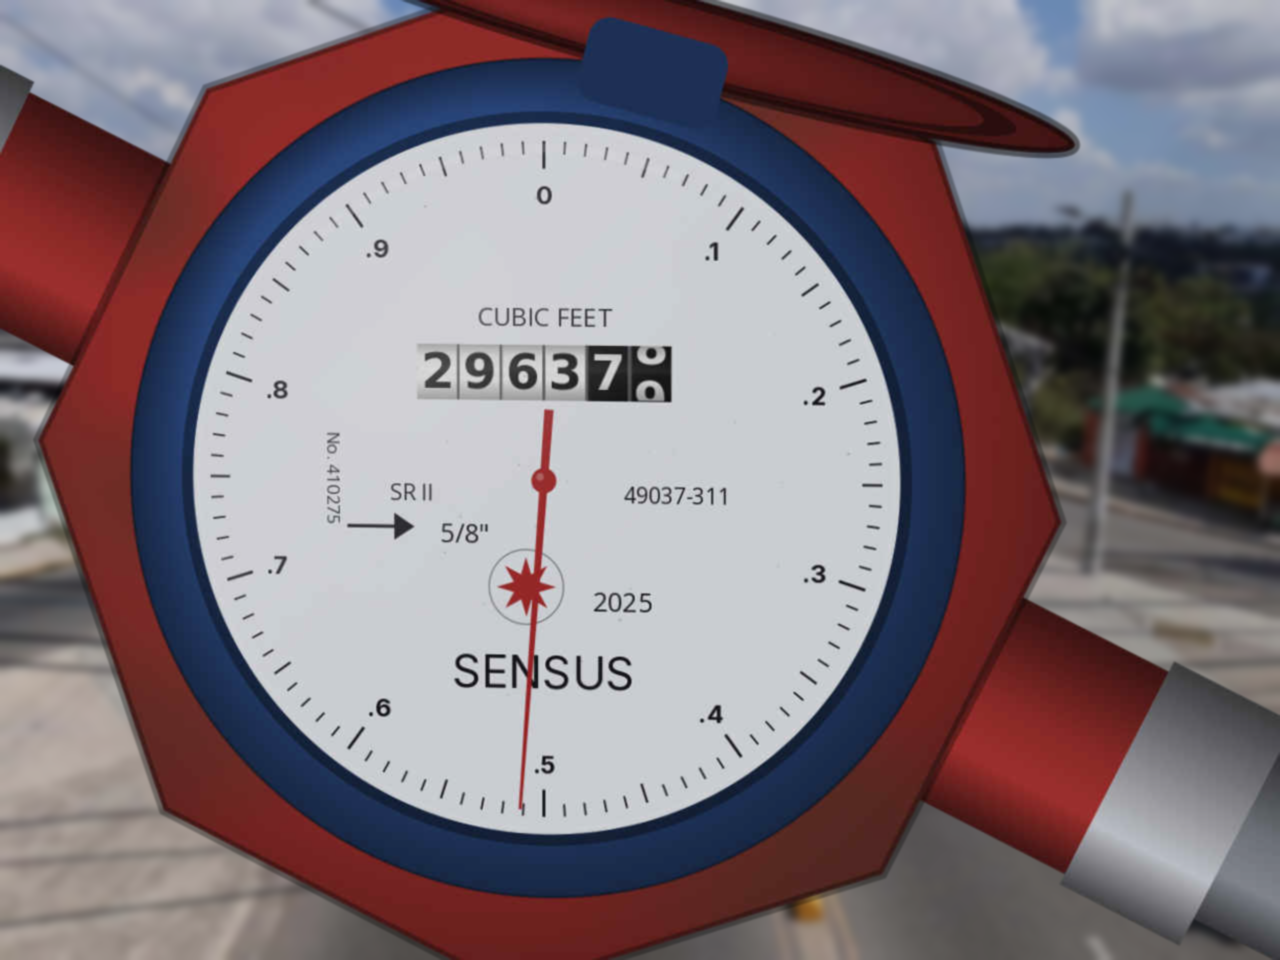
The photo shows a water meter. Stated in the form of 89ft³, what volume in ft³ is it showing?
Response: 296378.51ft³
